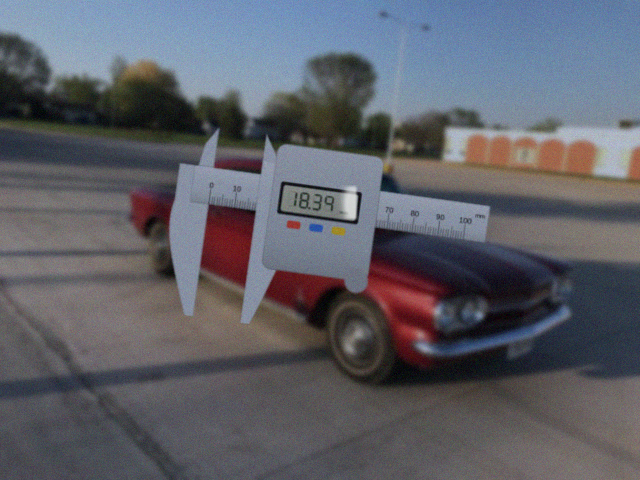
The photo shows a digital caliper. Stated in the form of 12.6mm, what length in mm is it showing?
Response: 18.39mm
